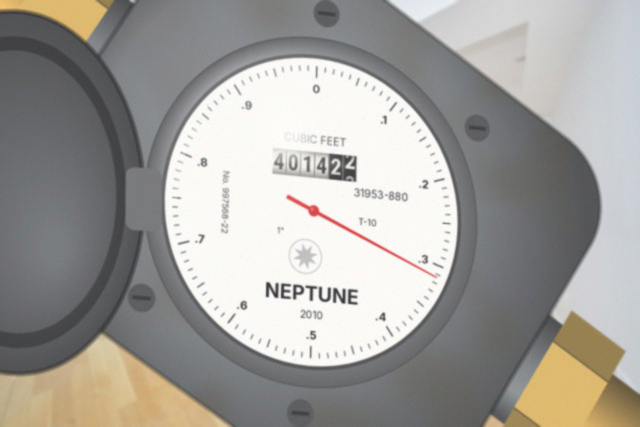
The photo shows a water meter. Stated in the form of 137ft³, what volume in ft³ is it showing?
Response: 401422.31ft³
